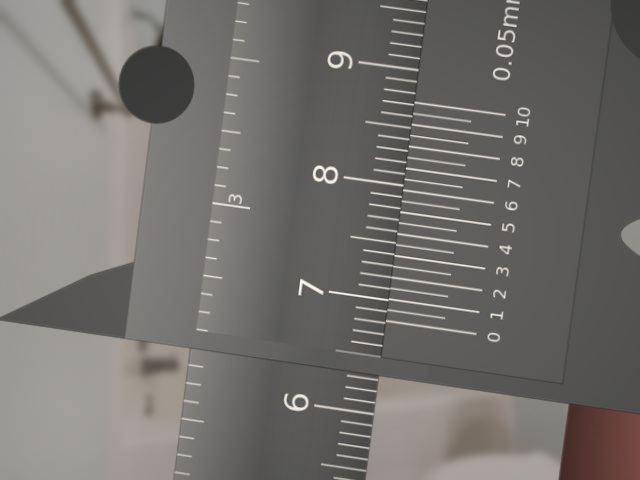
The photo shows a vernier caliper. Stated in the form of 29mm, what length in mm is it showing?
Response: 68.2mm
